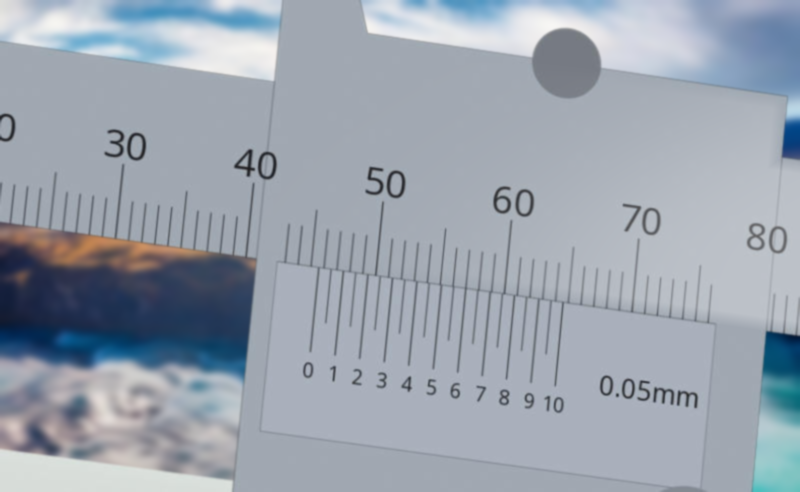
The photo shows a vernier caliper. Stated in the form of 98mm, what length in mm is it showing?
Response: 45.6mm
